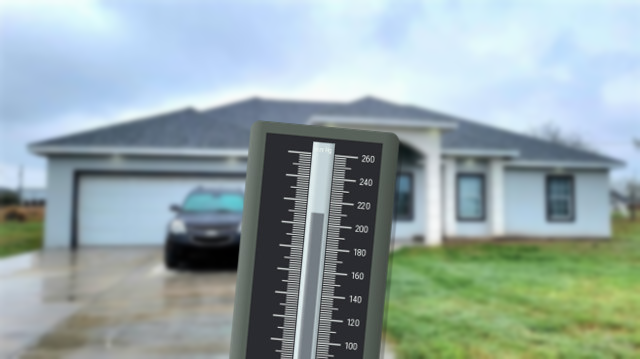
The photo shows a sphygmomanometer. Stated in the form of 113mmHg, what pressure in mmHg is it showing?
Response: 210mmHg
